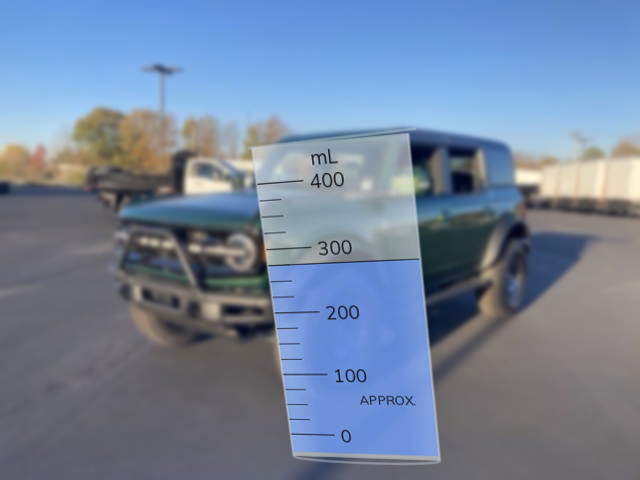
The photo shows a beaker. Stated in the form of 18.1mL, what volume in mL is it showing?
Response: 275mL
